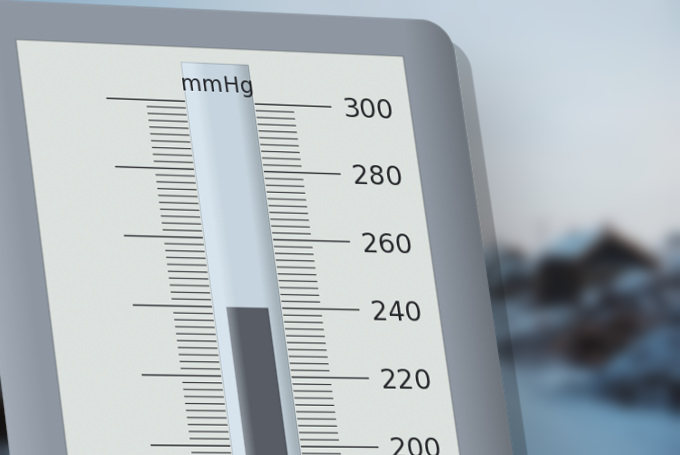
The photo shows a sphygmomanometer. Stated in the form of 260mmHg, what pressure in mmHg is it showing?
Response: 240mmHg
